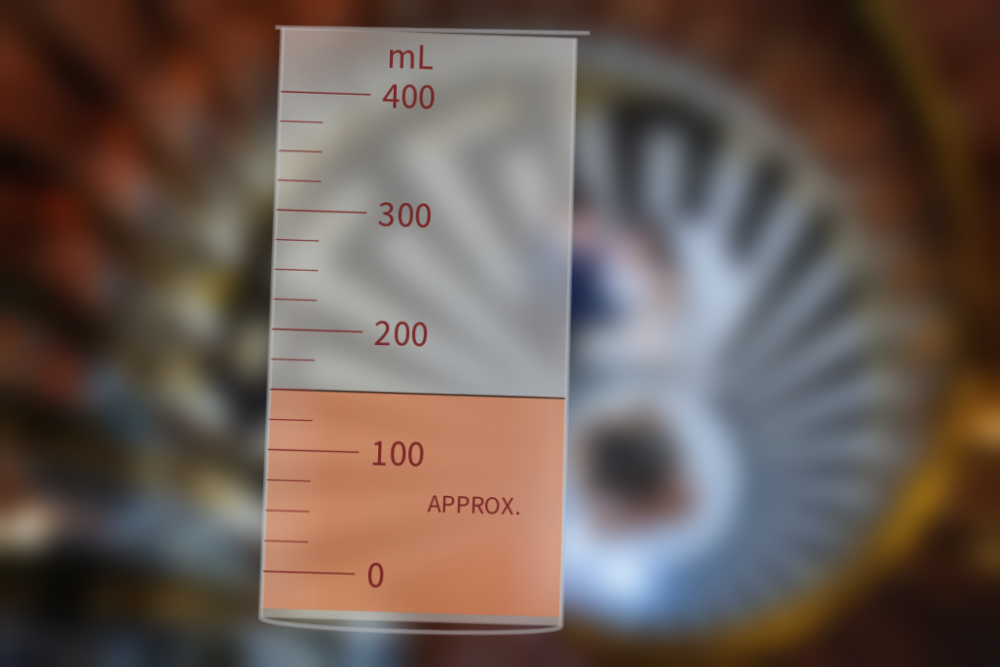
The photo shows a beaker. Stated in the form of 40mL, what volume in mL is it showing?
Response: 150mL
